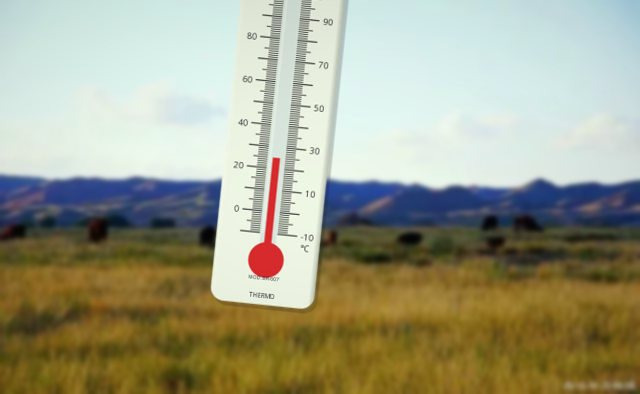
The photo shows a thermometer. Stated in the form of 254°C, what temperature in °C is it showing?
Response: 25°C
